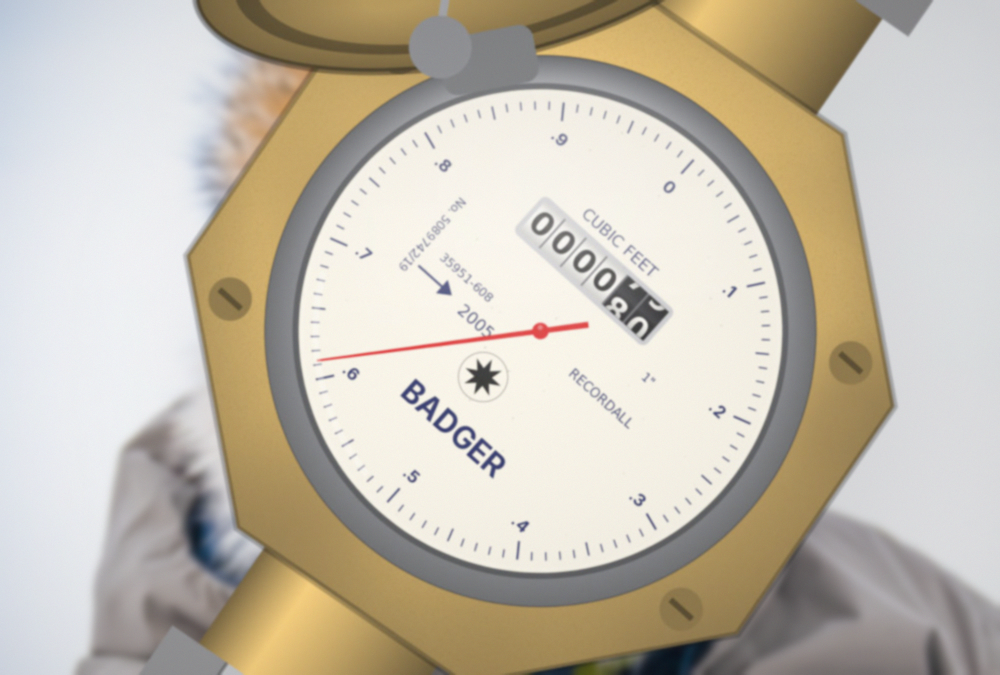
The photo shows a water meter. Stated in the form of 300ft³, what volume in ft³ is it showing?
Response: 79.61ft³
